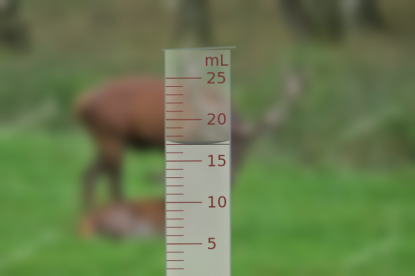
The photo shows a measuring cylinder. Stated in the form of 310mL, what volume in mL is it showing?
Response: 17mL
